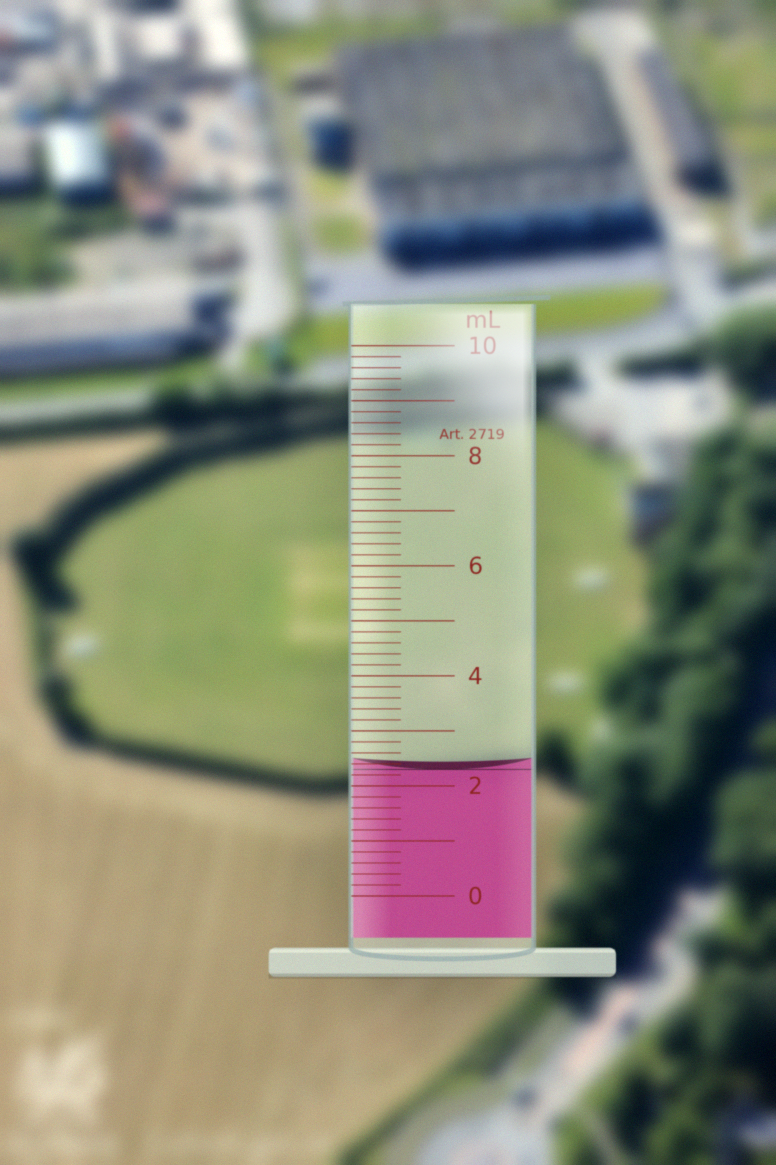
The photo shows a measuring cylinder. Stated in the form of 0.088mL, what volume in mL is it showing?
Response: 2.3mL
